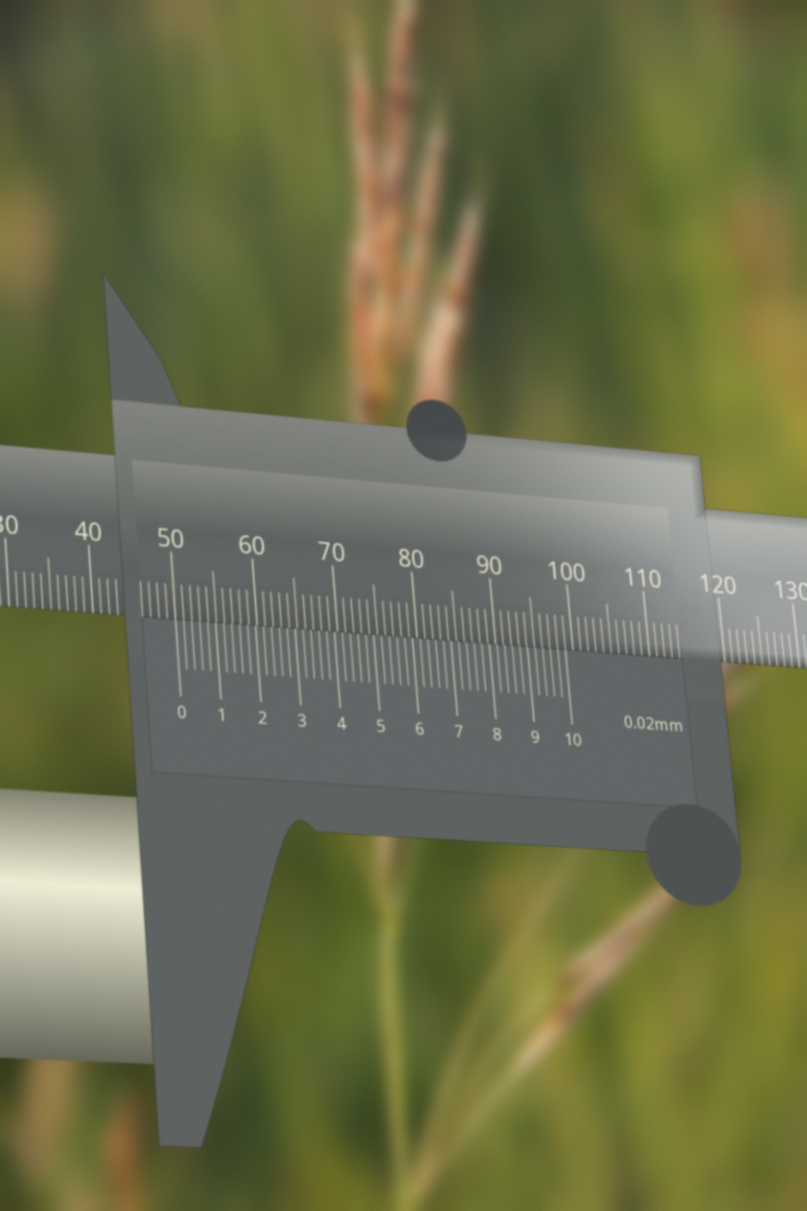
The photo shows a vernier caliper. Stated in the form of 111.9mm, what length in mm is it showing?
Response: 50.0mm
